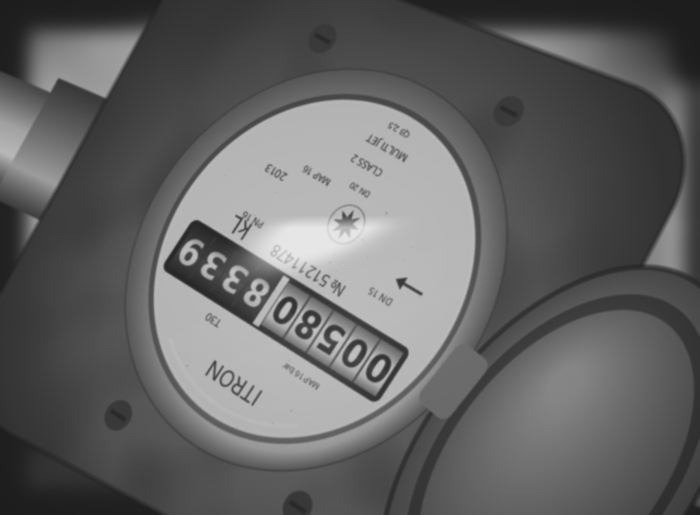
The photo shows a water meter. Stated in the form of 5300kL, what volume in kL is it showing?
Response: 580.8339kL
